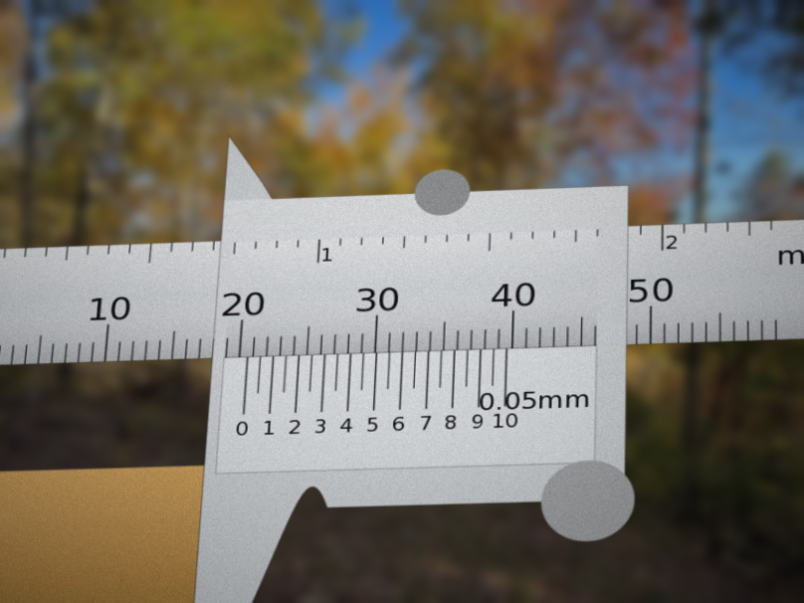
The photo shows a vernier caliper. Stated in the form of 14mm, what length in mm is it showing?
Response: 20.6mm
